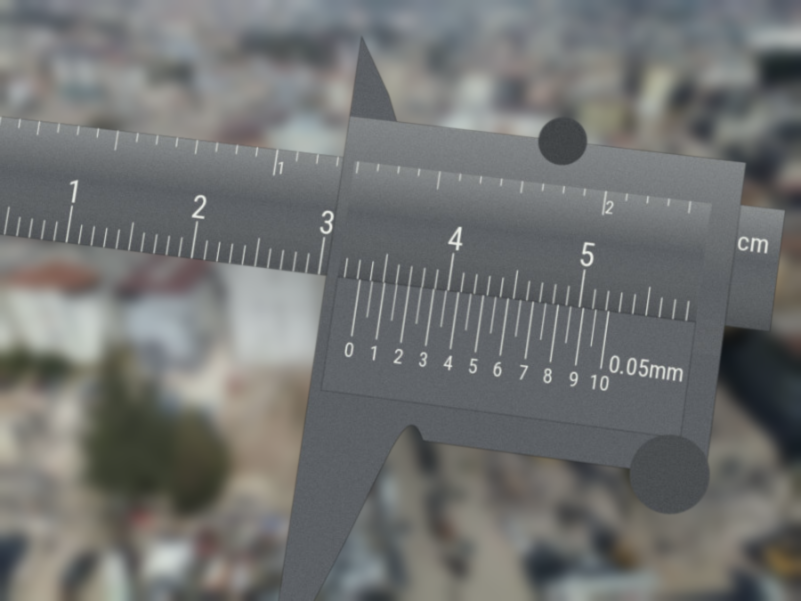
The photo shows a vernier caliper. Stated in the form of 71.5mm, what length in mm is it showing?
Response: 33.2mm
